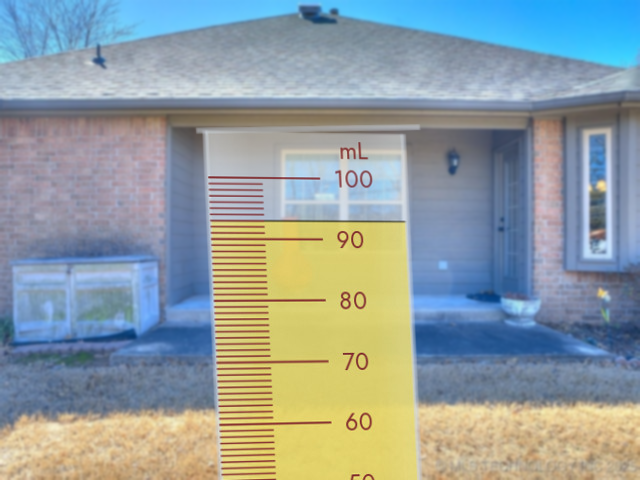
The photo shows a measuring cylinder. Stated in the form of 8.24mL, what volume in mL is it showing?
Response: 93mL
